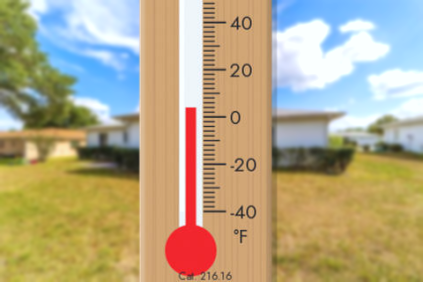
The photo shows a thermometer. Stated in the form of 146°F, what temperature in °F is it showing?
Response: 4°F
